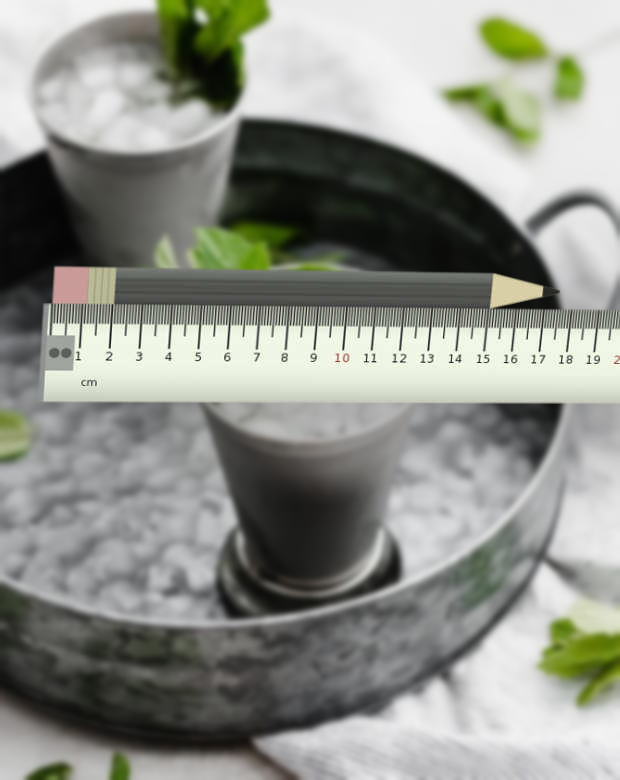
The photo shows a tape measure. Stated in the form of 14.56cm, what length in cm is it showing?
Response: 17.5cm
